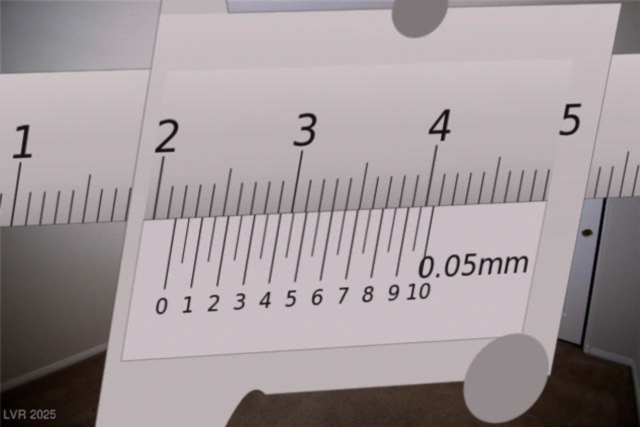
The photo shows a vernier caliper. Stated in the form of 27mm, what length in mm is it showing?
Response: 21.6mm
